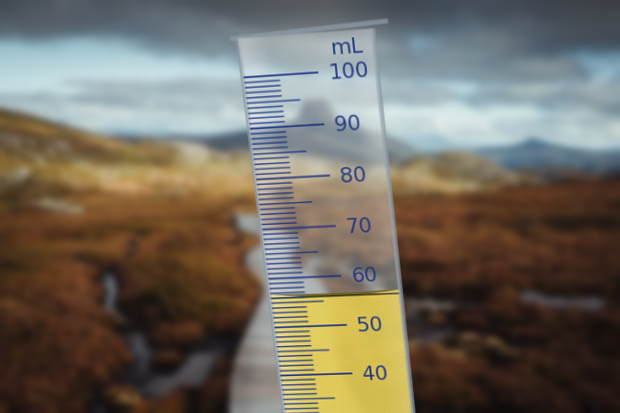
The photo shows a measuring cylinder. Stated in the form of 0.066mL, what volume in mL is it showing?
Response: 56mL
